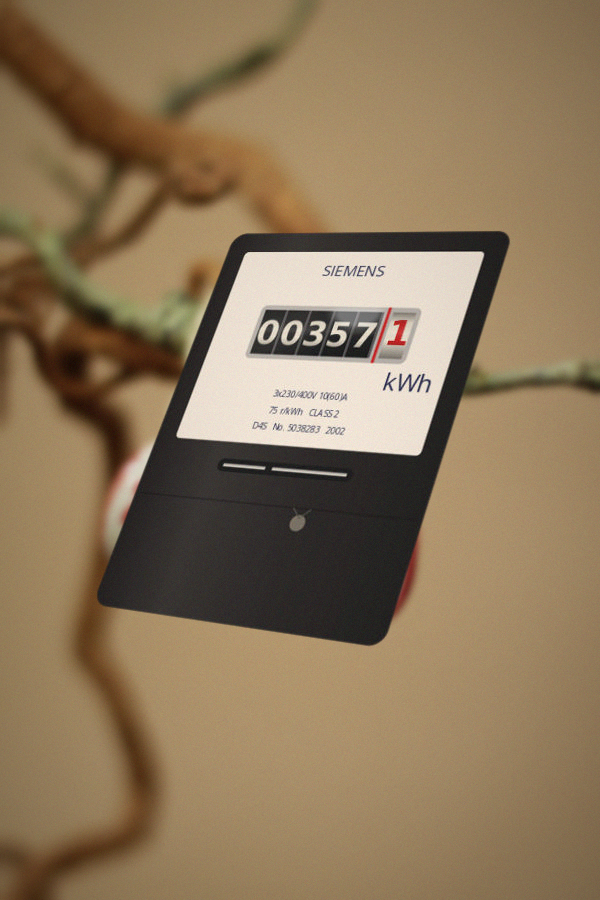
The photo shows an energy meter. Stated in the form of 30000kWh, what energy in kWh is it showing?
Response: 357.1kWh
